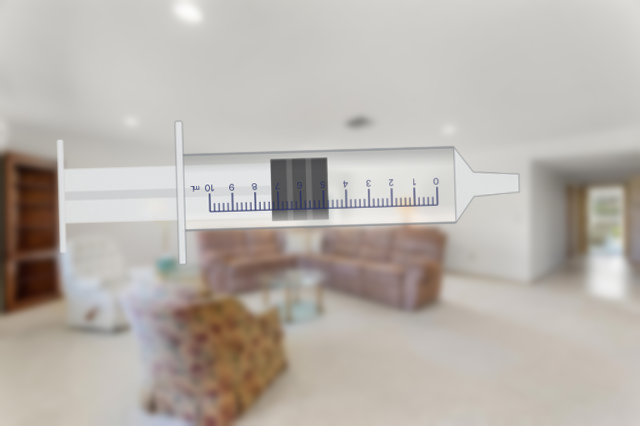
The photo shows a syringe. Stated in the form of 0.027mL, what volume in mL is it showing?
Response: 4.8mL
